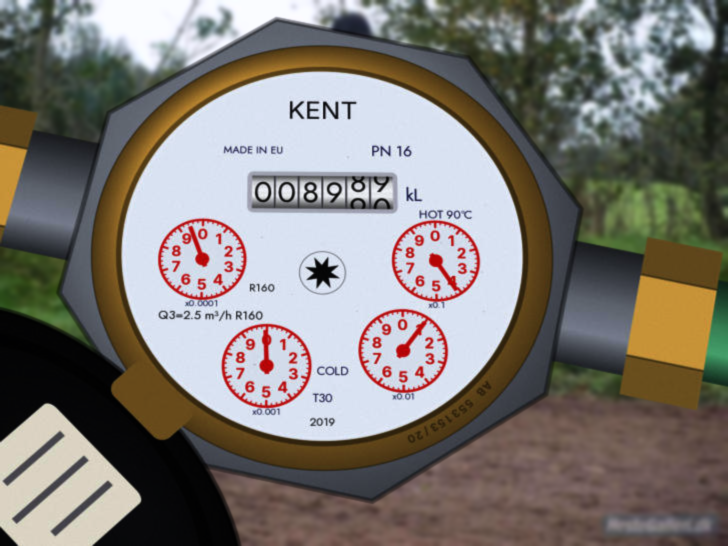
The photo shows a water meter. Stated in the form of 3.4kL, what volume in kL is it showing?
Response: 8989.4099kL
